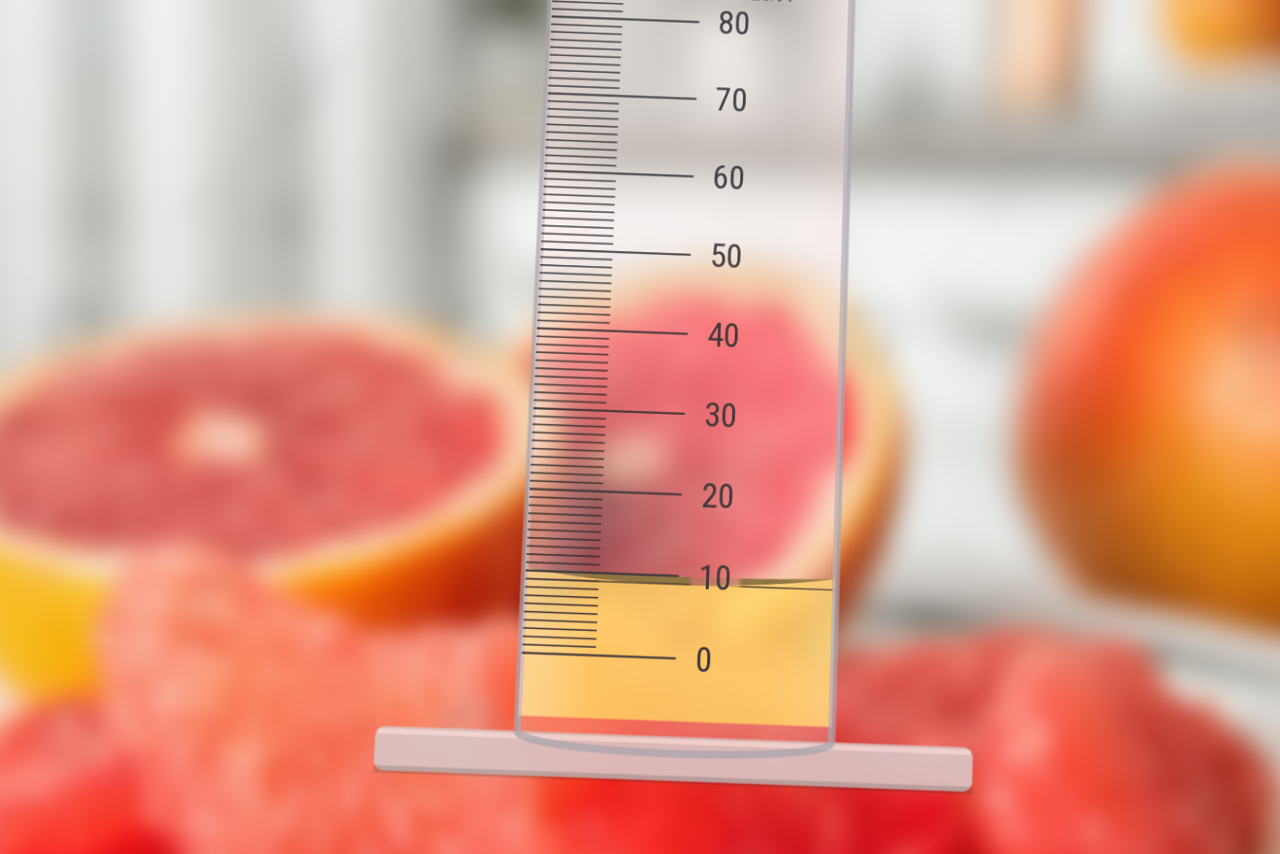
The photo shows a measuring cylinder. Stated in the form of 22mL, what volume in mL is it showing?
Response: 9mL
